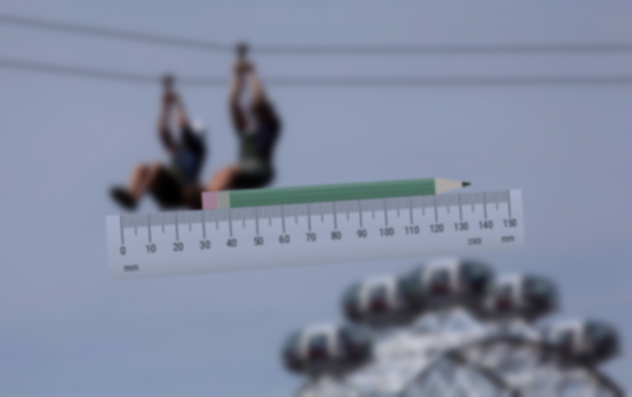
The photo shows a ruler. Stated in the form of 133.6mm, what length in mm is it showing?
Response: 105mm
